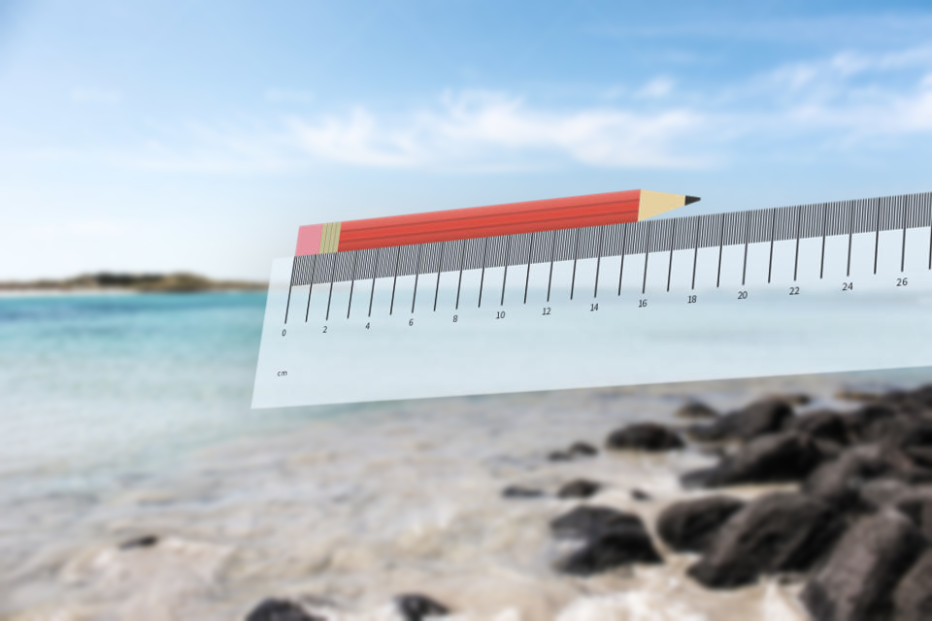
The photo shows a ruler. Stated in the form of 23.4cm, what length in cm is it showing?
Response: 18cm
